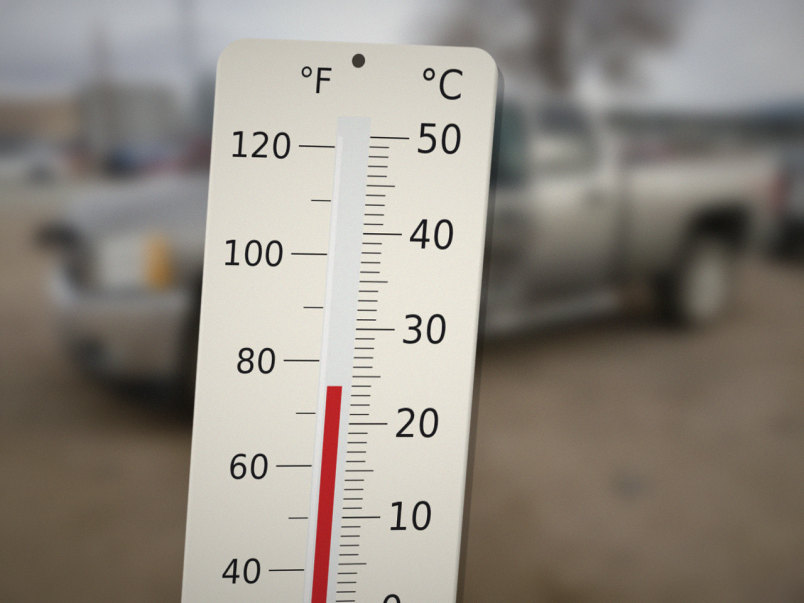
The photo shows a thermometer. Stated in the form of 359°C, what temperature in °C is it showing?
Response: 24°C
